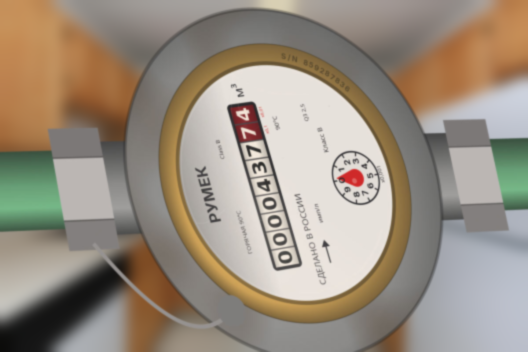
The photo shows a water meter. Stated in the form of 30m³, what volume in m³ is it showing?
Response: 437.740m³
